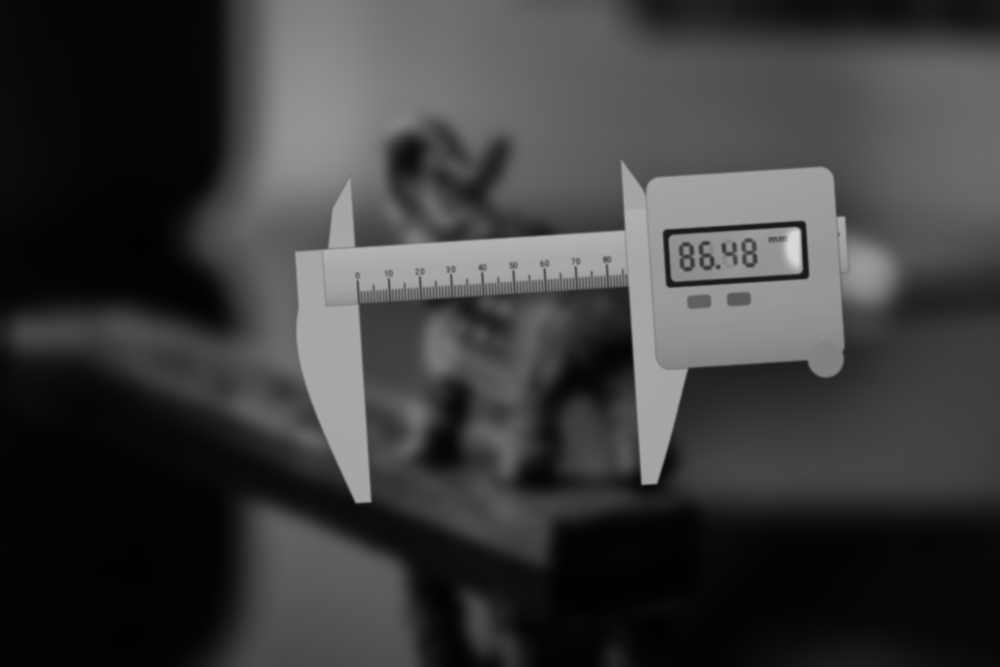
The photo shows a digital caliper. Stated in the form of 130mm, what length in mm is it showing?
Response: 86.48mm
